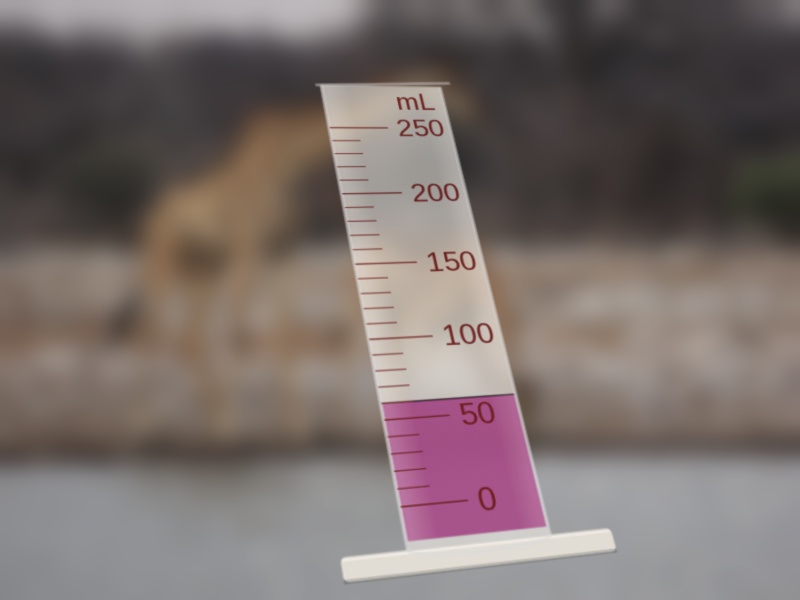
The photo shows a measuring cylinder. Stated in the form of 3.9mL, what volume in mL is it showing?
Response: 60mL
